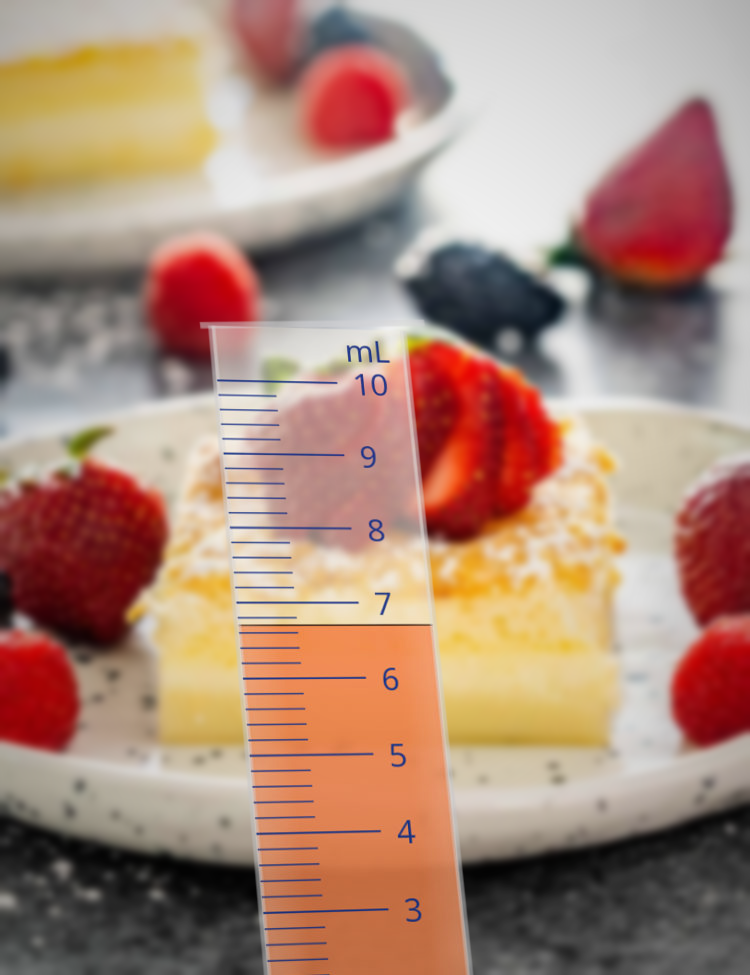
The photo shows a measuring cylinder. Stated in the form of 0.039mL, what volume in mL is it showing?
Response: 6.7mL
